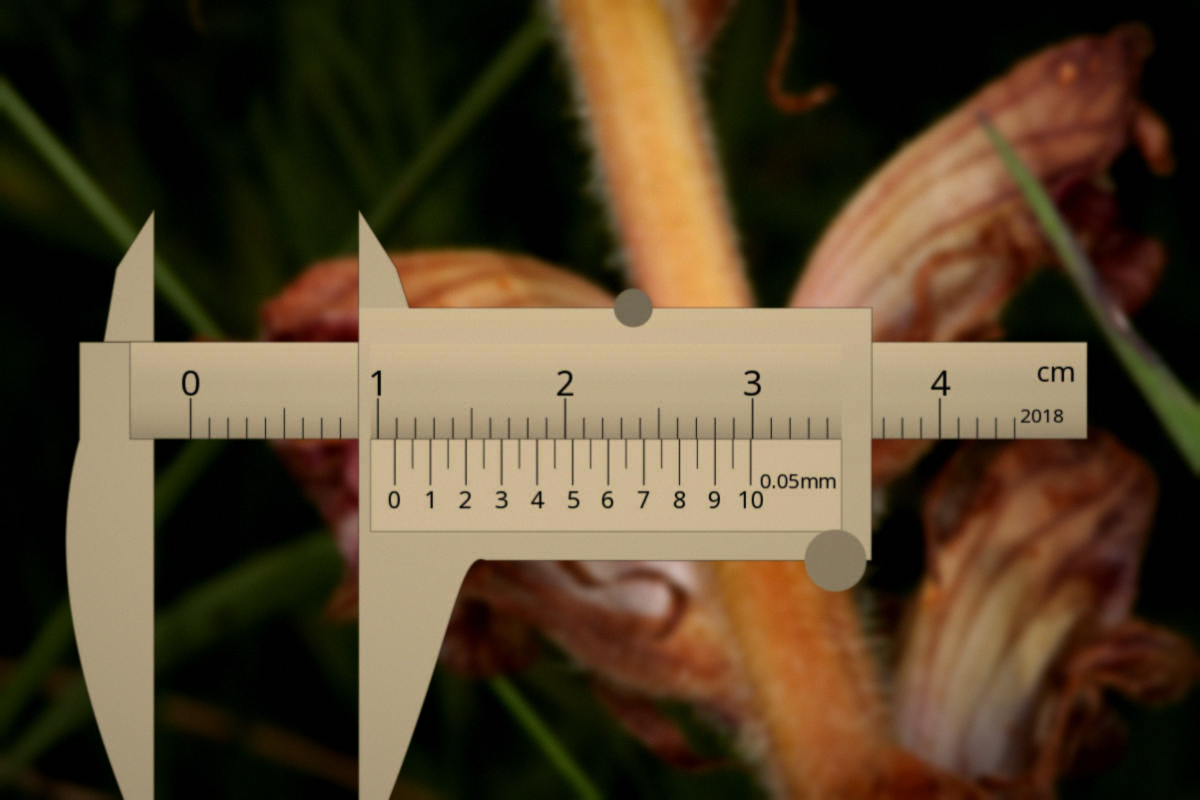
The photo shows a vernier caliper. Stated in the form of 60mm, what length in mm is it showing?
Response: 10.9mm
